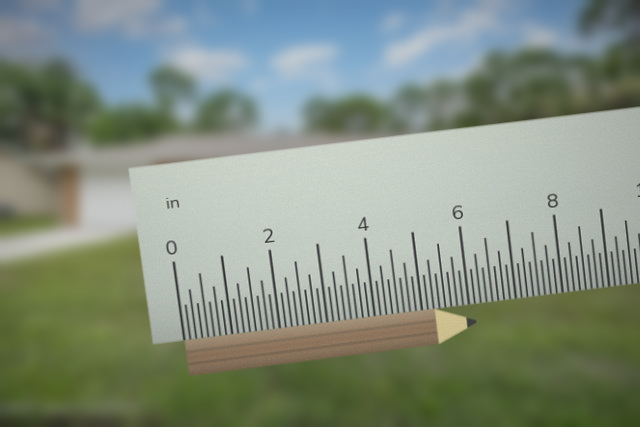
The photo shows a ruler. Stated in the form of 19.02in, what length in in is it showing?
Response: 6.125in
